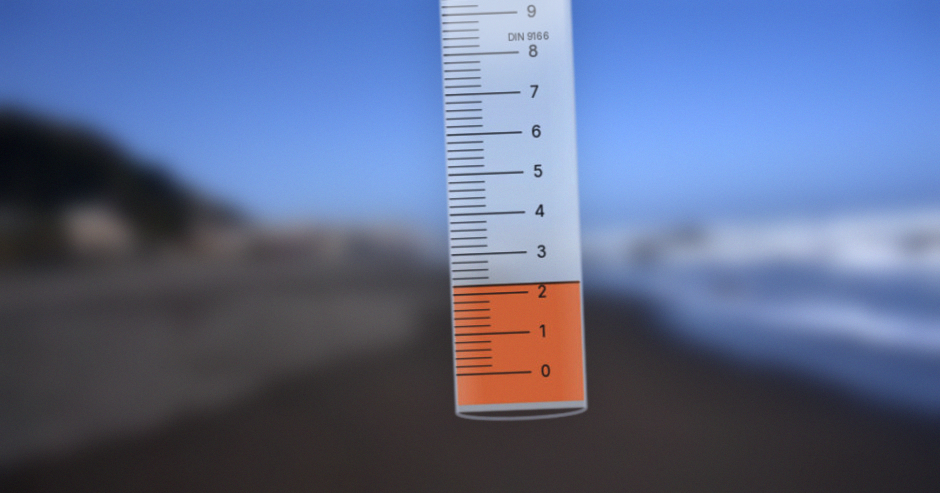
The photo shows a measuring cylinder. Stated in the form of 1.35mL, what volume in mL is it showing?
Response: 2.2mL
